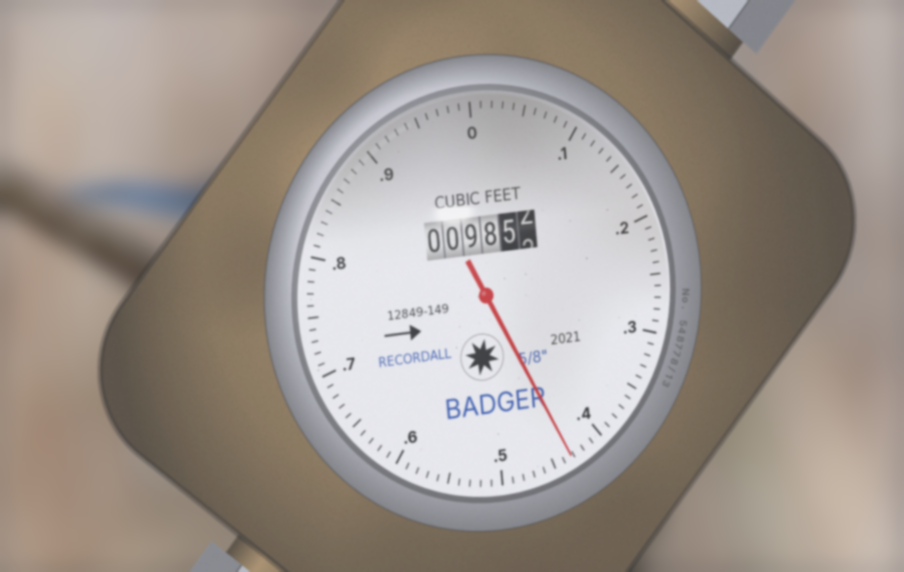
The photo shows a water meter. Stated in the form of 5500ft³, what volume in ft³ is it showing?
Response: 9852.43ft³
